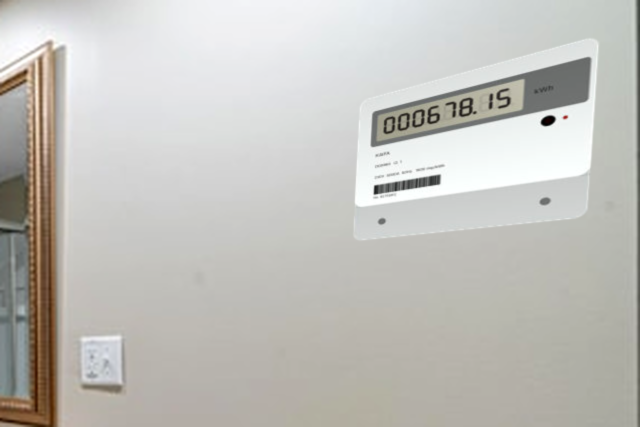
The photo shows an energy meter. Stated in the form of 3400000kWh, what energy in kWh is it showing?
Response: 678.15kWh
